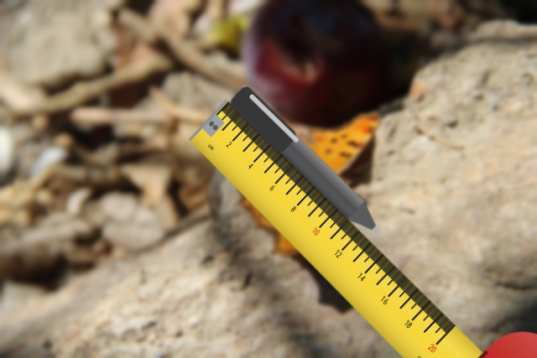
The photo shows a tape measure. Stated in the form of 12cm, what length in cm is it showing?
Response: 13cm
